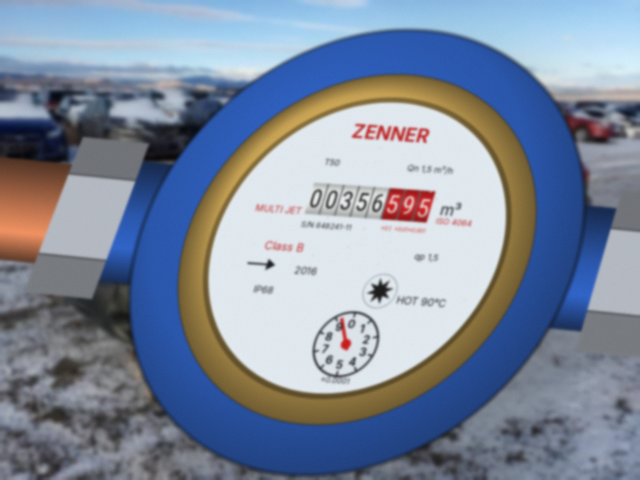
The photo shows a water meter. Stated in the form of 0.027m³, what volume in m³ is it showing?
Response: 356.5949m³
